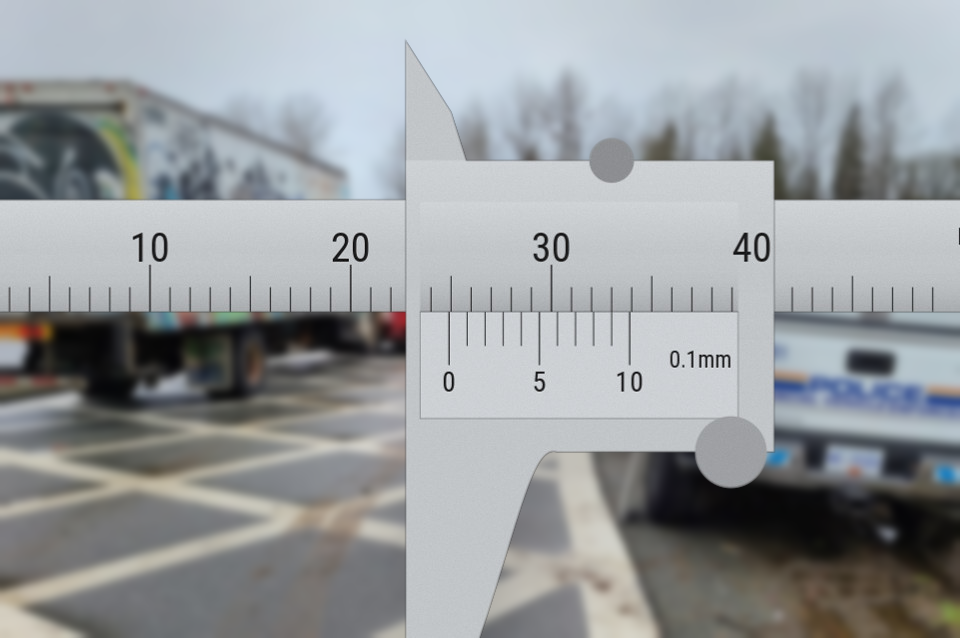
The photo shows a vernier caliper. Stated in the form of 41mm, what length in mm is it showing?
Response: 24.9mm
